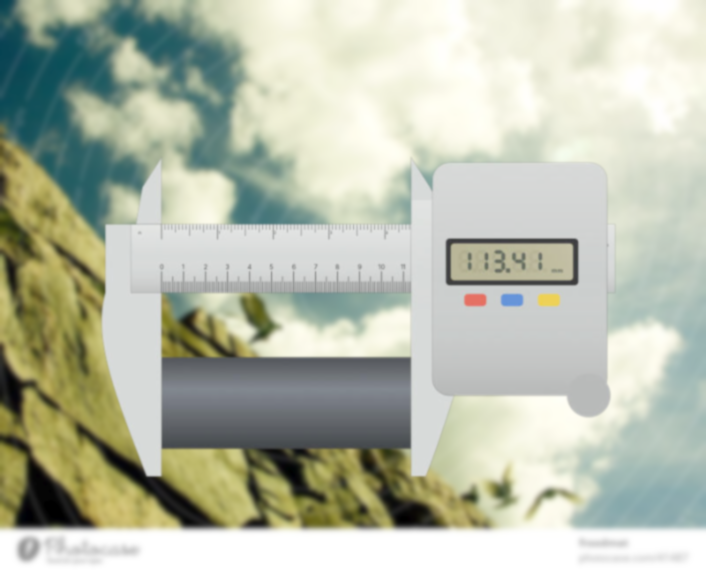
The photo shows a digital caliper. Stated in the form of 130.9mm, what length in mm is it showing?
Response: 113.41mm
